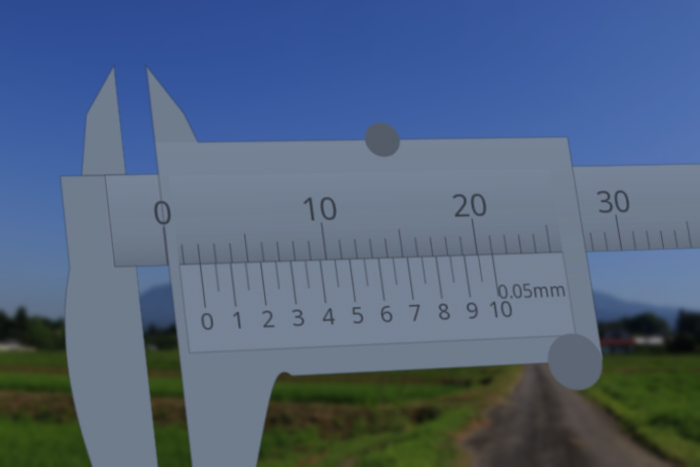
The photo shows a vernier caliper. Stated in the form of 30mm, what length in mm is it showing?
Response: 2.0mm
